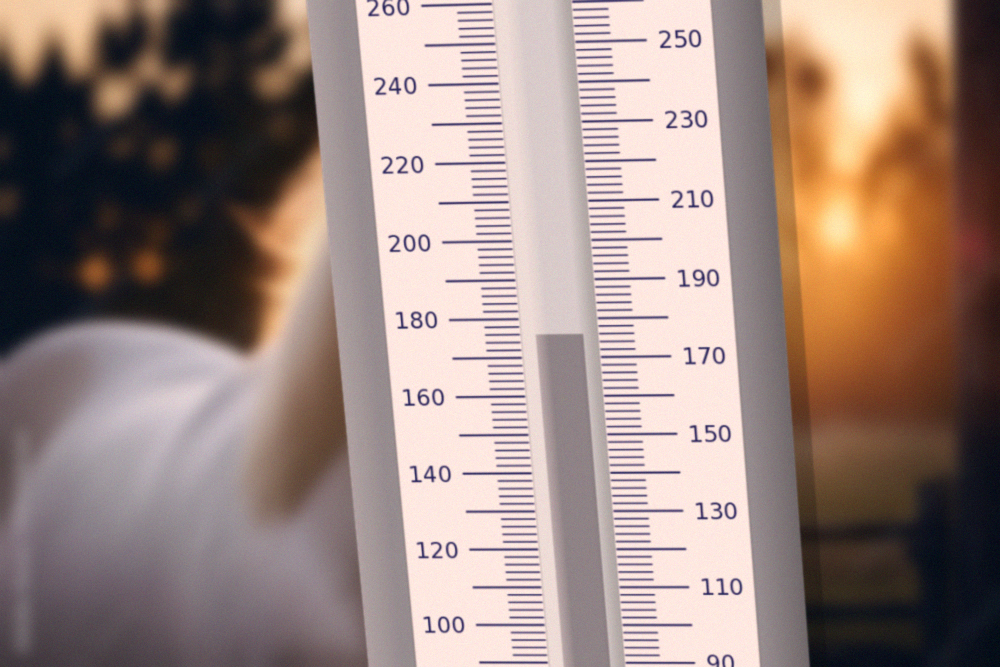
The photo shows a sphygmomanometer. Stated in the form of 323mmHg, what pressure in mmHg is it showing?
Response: 176mmHg
